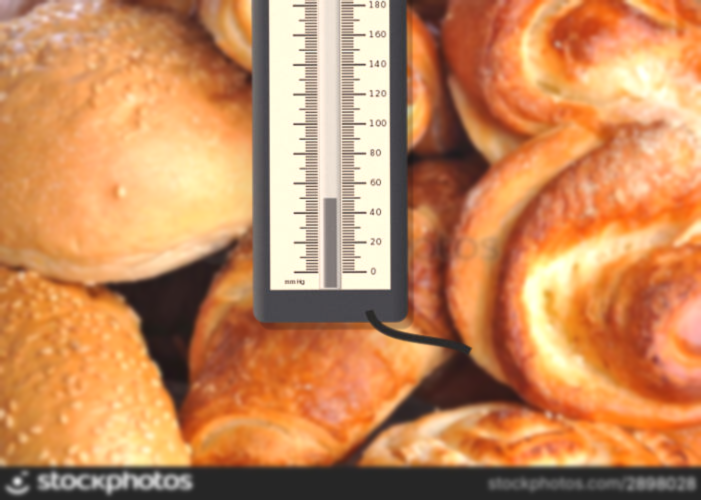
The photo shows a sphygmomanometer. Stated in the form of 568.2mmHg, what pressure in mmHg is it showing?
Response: 50mmHg
